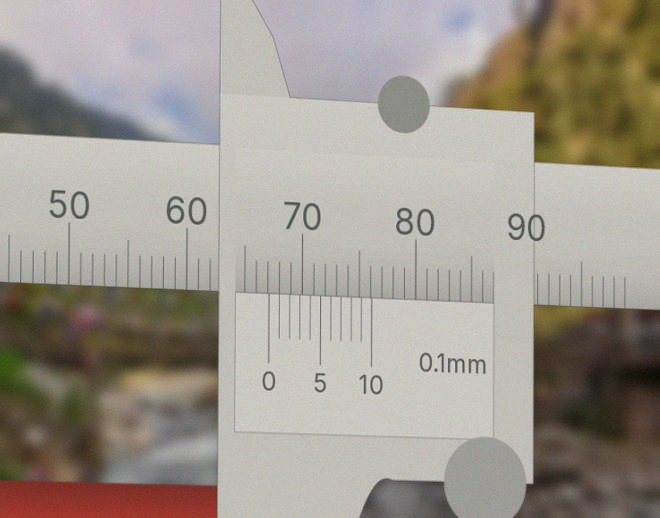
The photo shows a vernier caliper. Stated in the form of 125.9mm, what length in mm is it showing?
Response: 67.1mm
